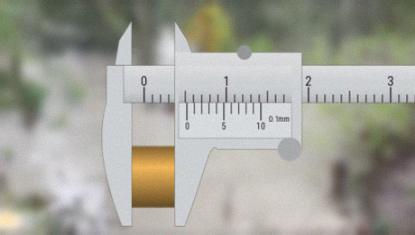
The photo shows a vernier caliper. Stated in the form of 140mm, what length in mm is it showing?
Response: 5.2mm
